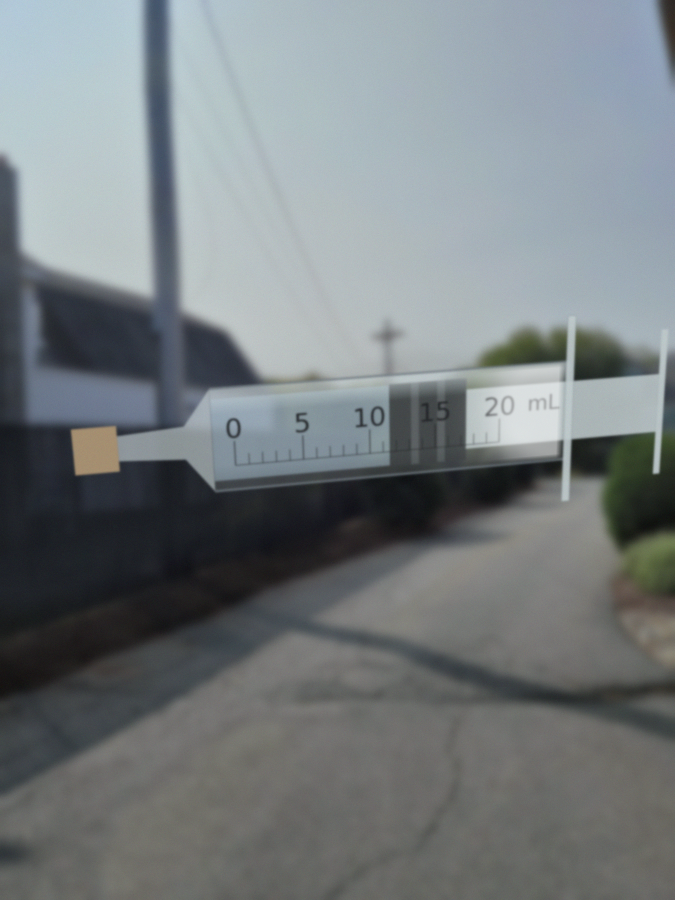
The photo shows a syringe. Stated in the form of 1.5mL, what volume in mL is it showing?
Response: 11.5mL
